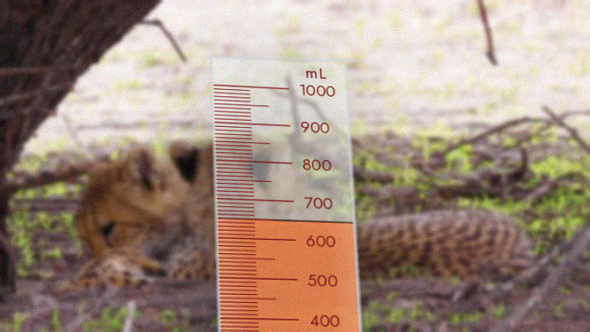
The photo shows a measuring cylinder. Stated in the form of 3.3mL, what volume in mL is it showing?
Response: 650mL
